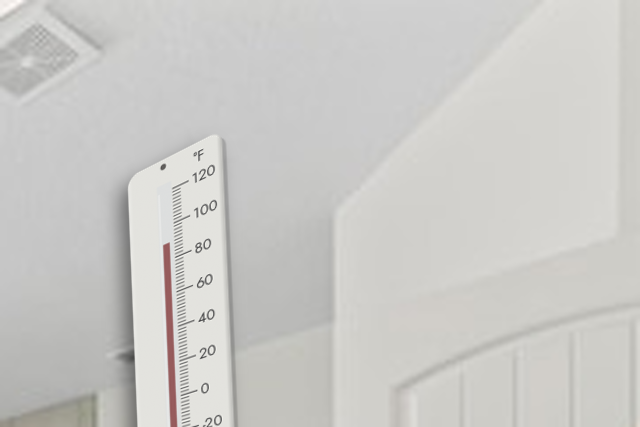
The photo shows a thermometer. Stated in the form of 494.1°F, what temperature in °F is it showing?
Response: 90°F
